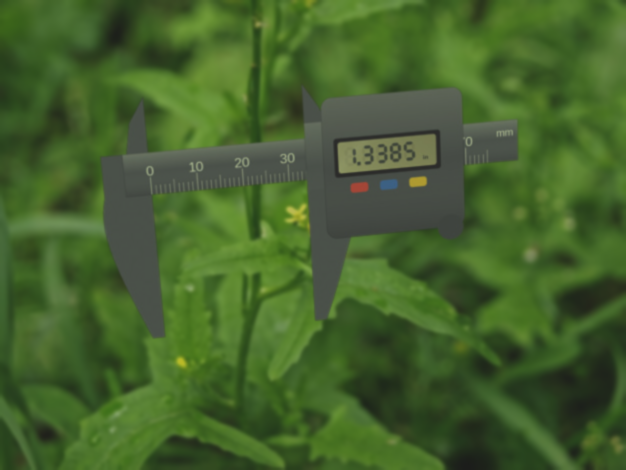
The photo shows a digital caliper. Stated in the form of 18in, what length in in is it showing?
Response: 1.3385in
